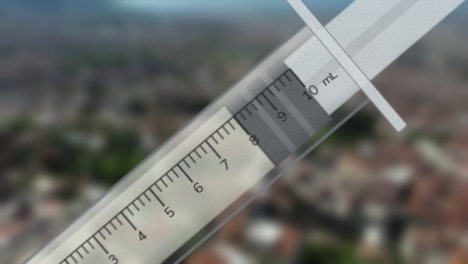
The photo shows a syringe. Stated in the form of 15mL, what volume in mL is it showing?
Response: 8mL
